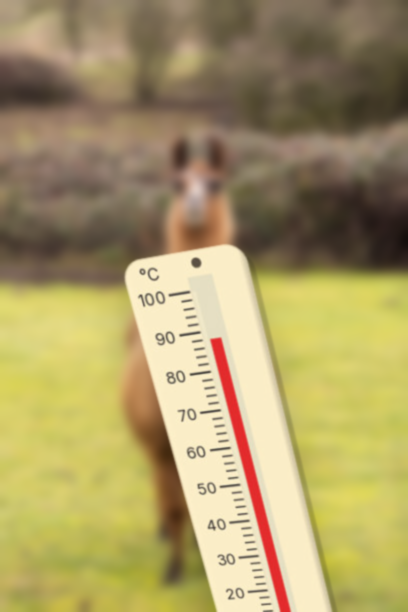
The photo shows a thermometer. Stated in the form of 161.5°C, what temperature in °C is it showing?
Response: 88°C
